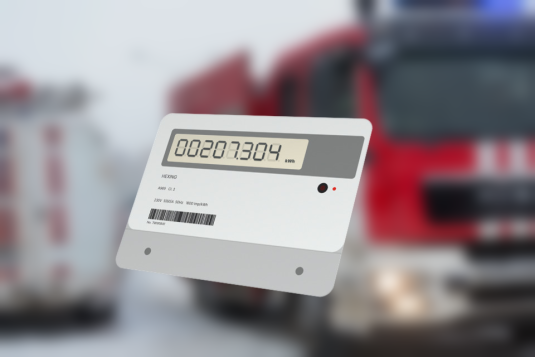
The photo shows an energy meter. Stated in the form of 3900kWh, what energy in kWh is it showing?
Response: 207.304kWh
